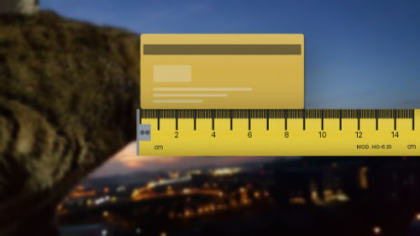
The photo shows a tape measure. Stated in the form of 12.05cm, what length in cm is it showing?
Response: 9cm
